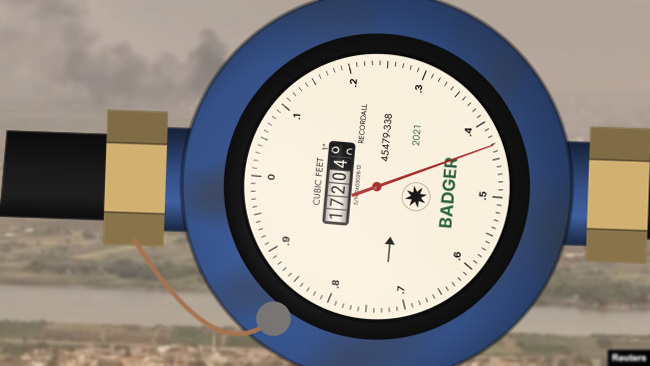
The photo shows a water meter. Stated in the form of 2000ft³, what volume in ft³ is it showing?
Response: 172048.43ft³
